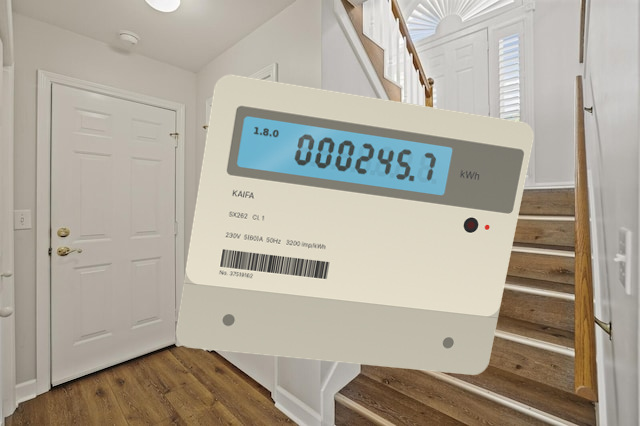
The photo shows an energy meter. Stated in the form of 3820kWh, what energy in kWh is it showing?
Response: 245.7kWh
